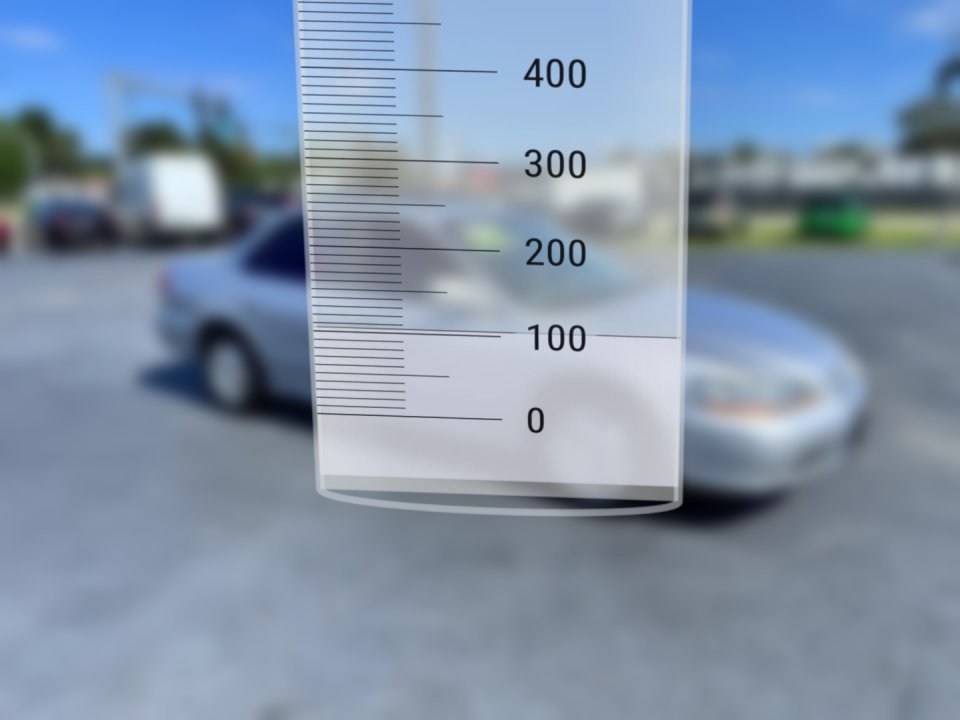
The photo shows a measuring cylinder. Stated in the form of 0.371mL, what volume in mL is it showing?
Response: 105mL
